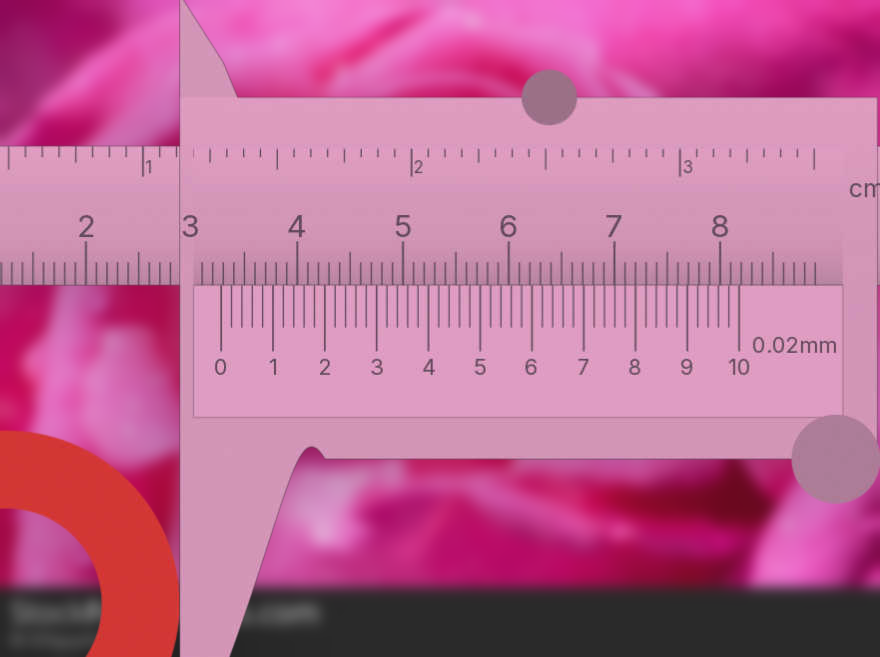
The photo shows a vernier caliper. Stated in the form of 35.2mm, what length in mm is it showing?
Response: 32.8mm
